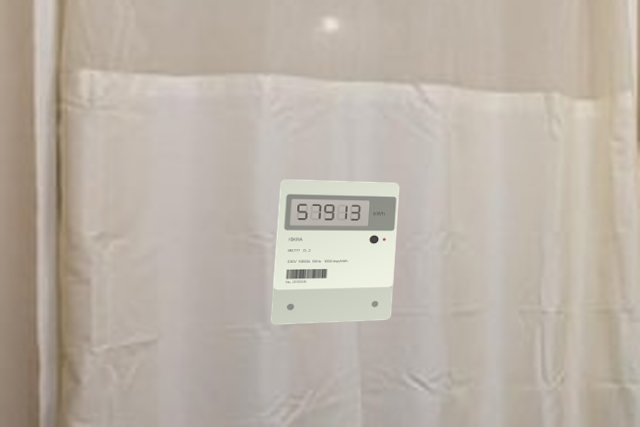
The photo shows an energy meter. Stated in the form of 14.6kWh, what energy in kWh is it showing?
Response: 57913kWh
